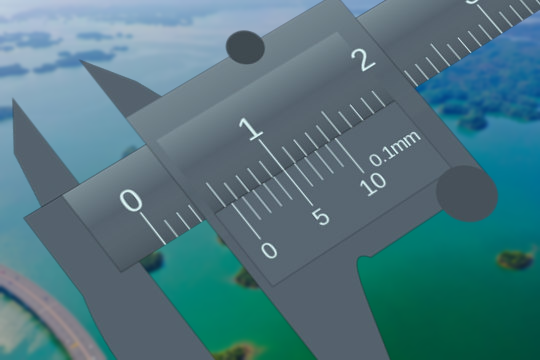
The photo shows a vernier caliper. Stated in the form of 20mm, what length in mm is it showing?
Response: 5.5mm
